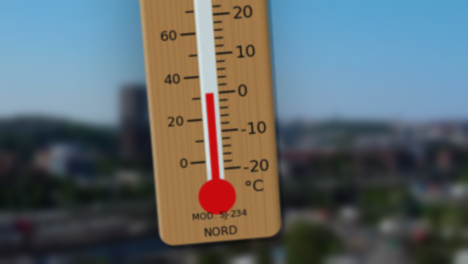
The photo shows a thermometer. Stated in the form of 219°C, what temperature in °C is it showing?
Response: 0°C
